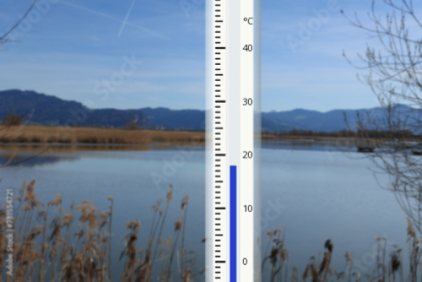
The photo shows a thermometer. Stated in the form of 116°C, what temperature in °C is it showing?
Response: 18°C
